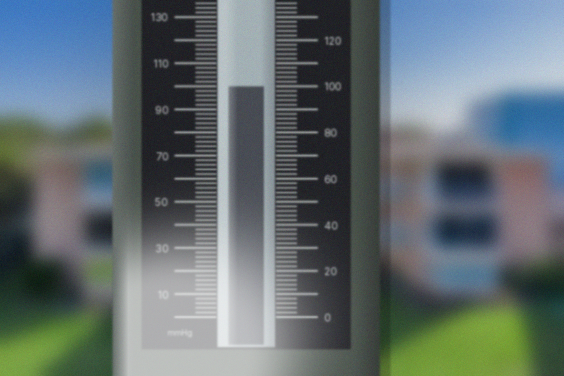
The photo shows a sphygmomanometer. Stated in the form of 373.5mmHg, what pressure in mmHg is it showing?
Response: 100mmHg
